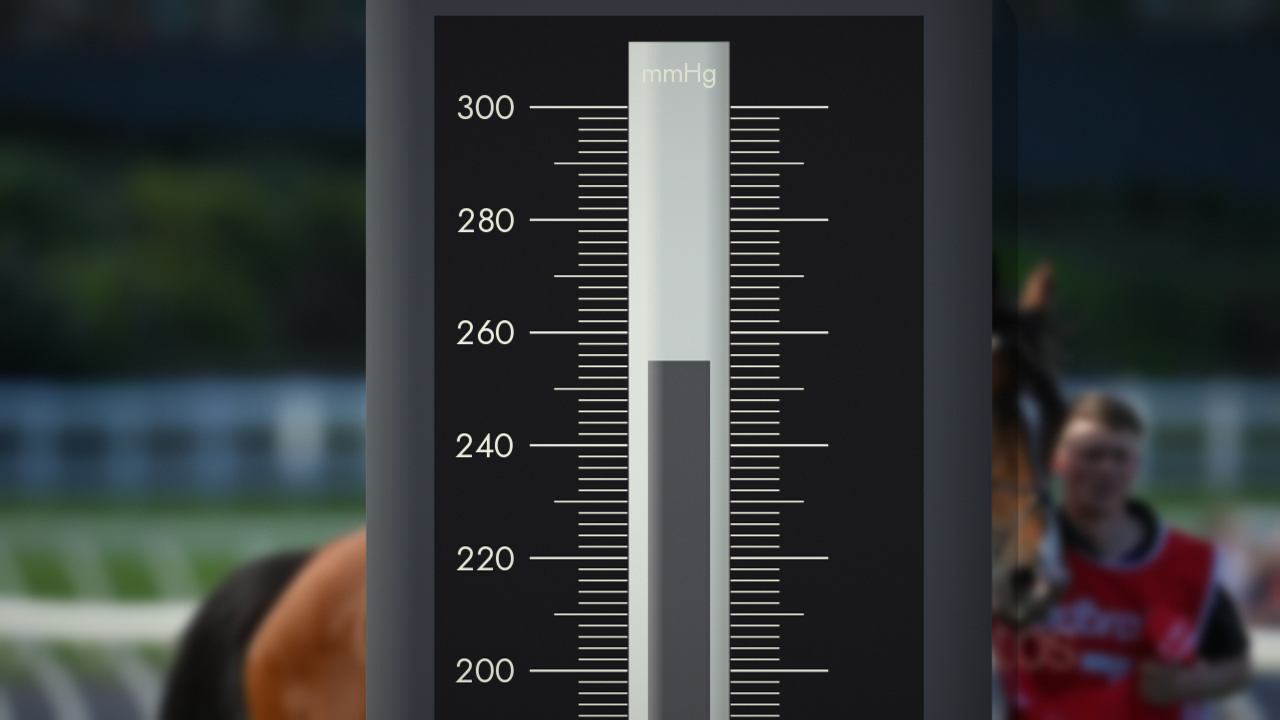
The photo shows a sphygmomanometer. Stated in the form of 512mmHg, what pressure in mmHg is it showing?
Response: 255mmHg
